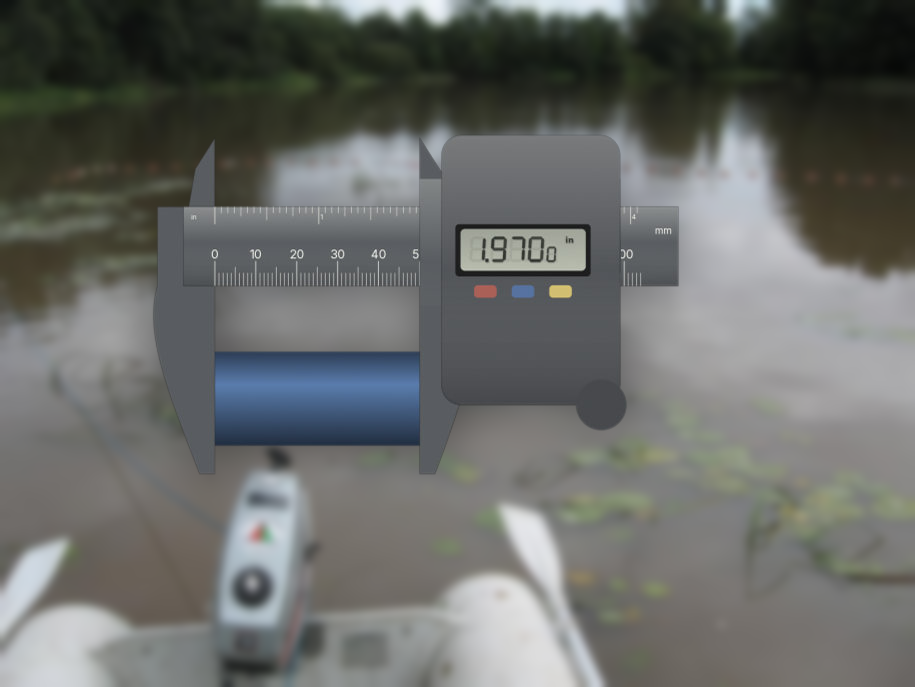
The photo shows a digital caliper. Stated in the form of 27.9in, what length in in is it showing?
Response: 1.9700in
